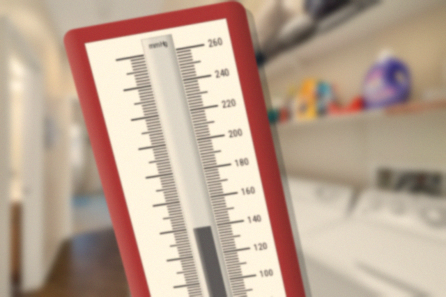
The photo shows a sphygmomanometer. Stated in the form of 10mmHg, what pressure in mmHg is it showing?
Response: 140mmHg
